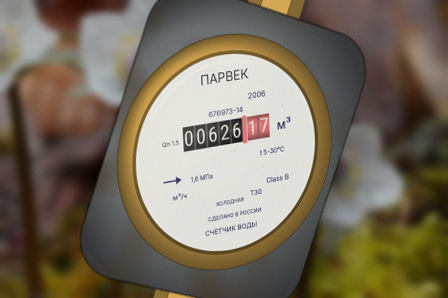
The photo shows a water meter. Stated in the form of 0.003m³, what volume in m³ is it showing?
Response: 626.17m³
